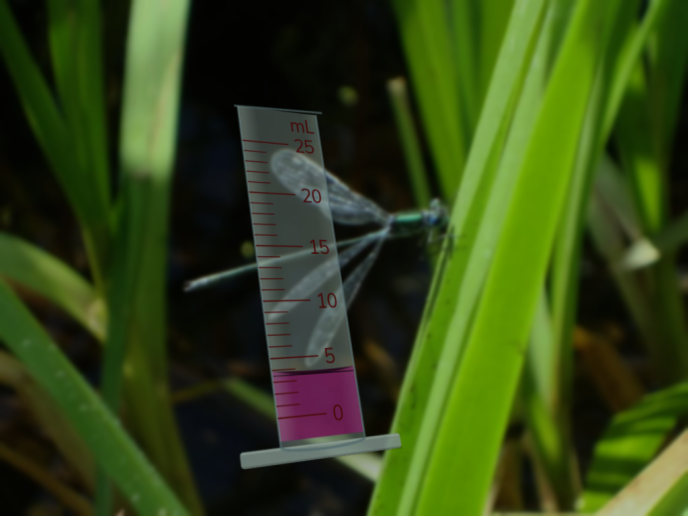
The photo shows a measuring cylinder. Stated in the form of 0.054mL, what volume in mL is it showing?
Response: 3.5mL
